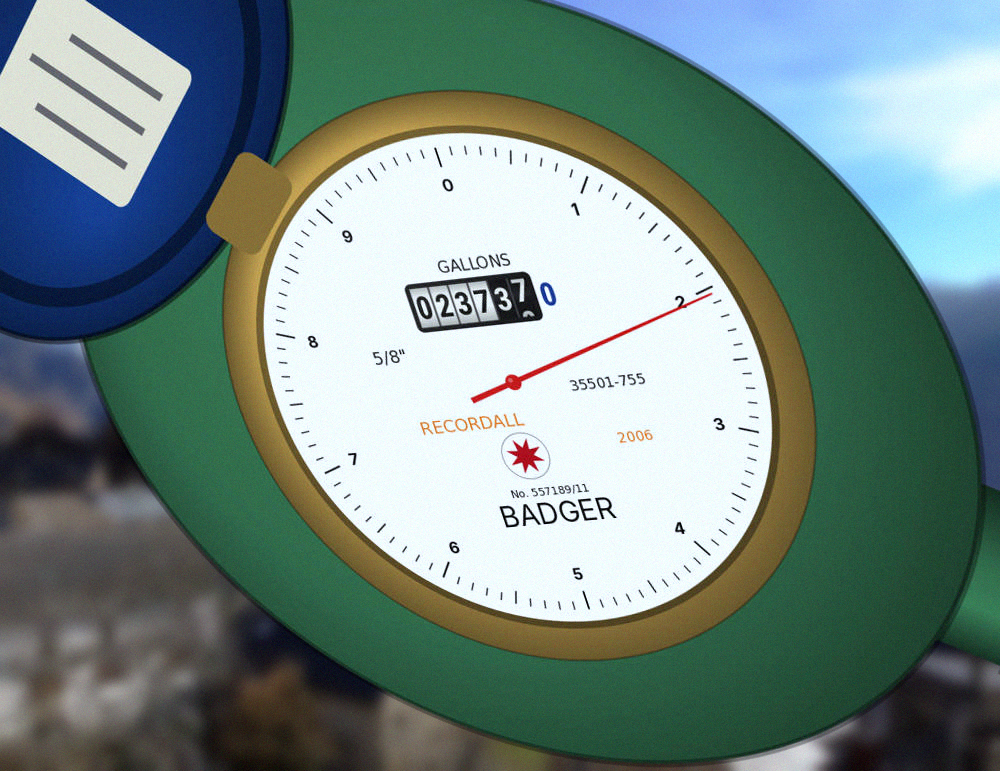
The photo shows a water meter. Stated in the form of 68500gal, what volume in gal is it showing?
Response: 237372.0gal
